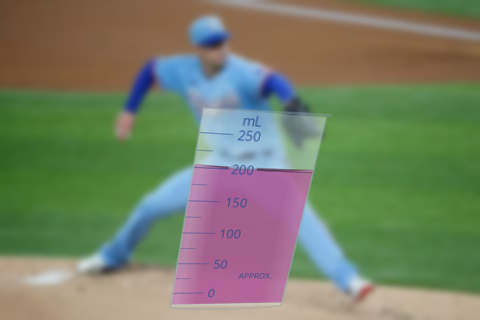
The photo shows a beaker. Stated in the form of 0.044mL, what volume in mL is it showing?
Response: 200mL
